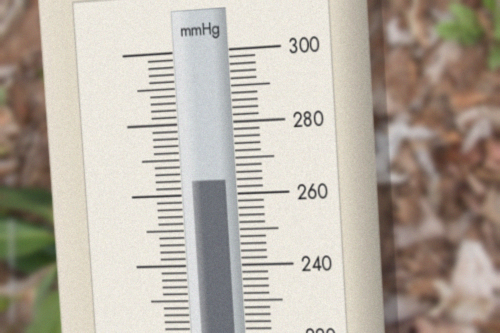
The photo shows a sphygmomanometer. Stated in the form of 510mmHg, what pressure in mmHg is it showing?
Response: 264mmHg
